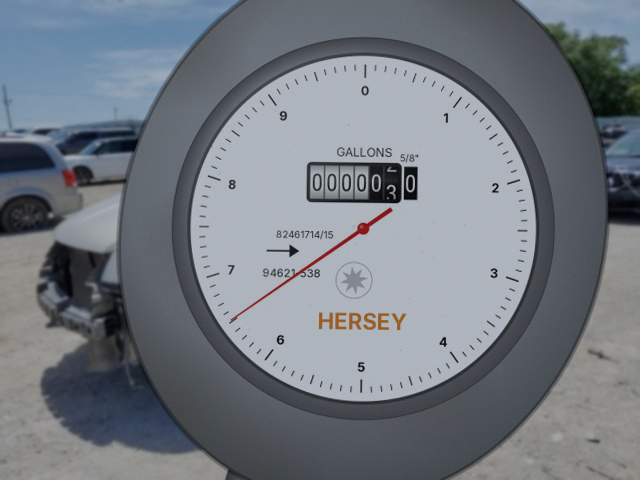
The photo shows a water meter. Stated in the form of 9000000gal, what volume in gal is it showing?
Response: 26.5gal
